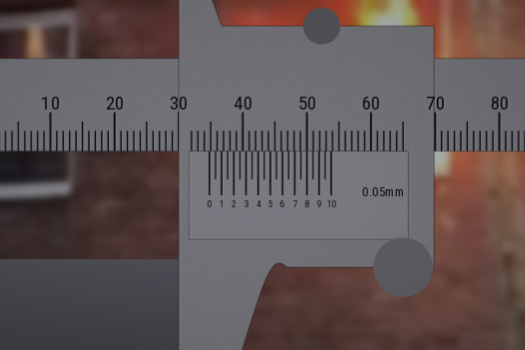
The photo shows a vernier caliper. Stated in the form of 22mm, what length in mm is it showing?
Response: 34.8mm
